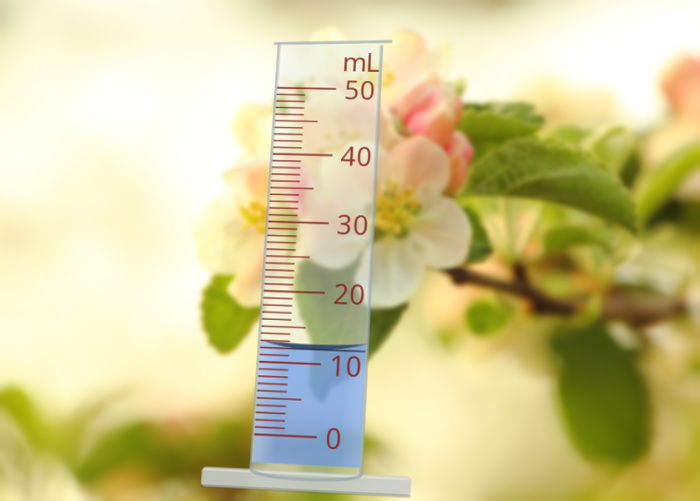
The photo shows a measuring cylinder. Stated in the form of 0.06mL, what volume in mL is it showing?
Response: 12mL
